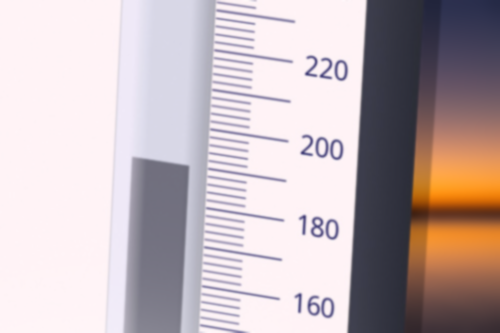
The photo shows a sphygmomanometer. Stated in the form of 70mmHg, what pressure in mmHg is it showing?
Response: 190mmHg
